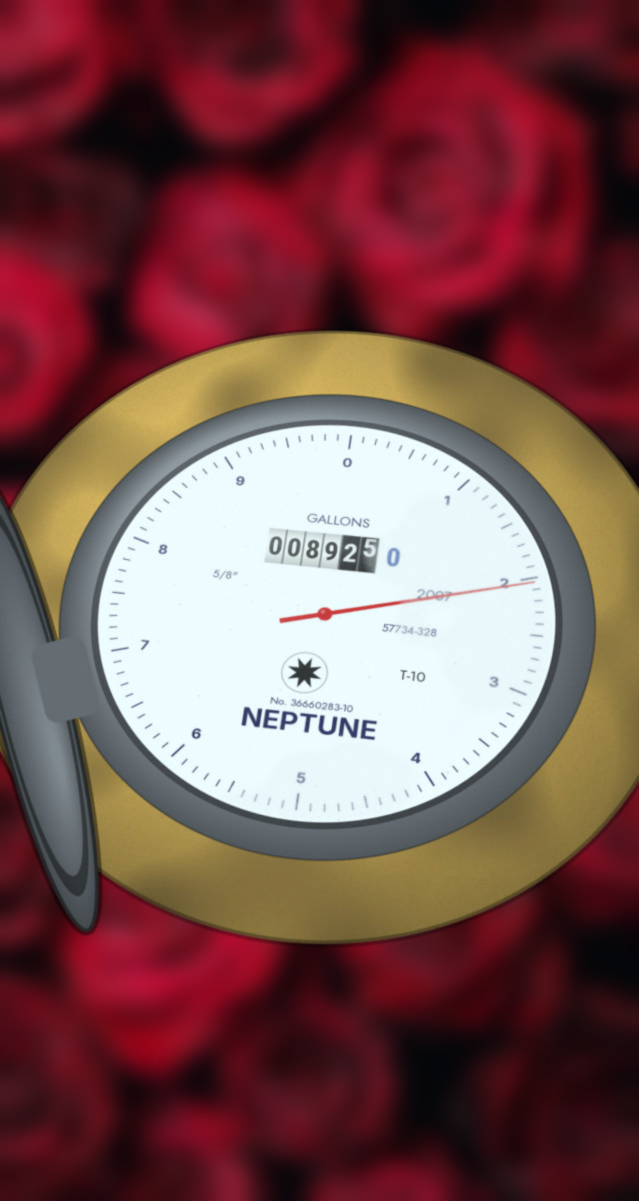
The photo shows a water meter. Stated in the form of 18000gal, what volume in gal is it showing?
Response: 89252.0gal
